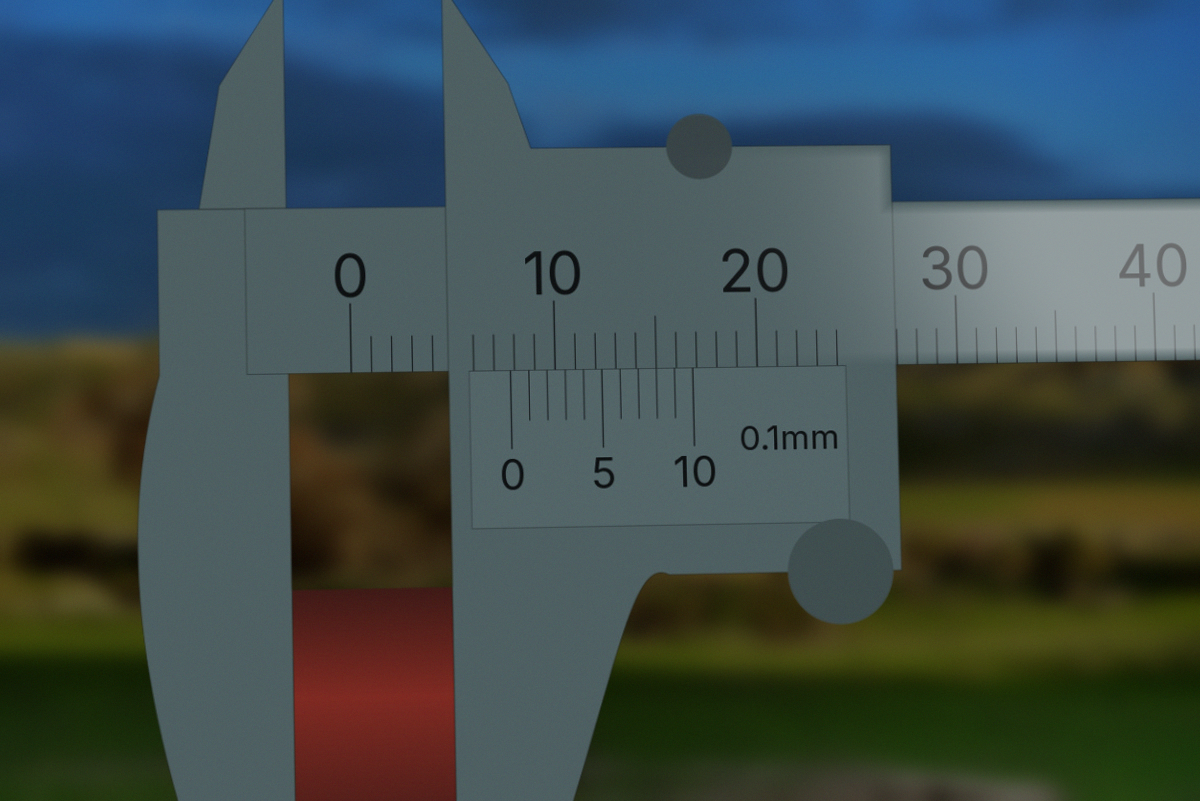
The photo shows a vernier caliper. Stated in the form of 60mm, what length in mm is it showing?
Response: 7.8mm
